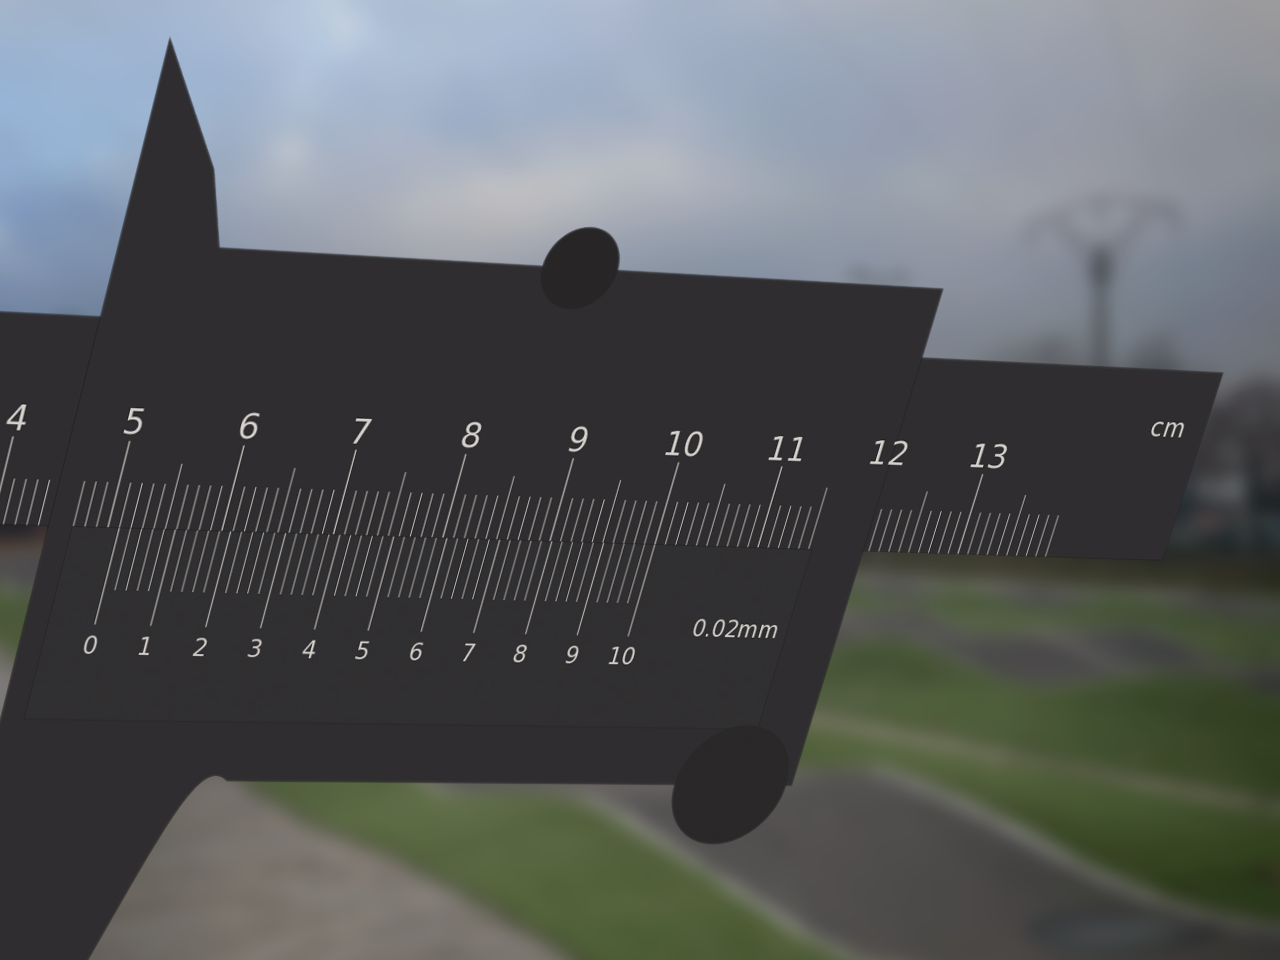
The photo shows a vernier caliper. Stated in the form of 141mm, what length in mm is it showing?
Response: 51.0mm
